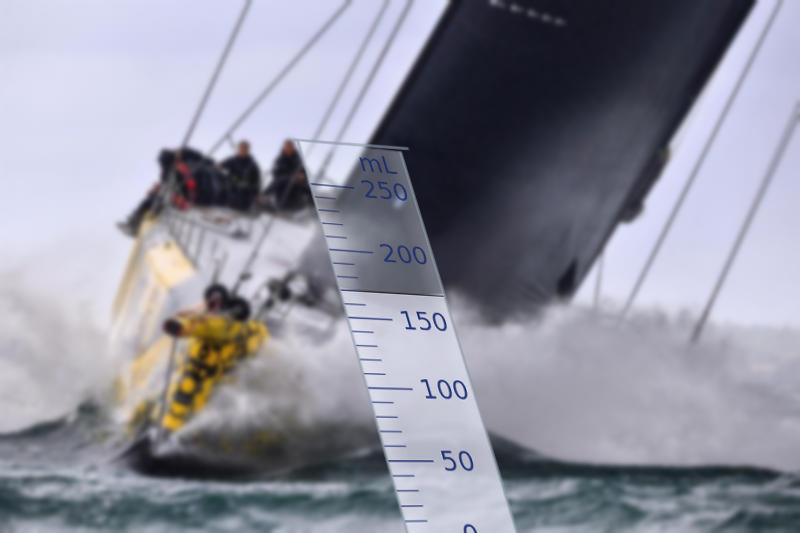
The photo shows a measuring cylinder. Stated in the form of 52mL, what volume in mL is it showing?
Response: 170mL
